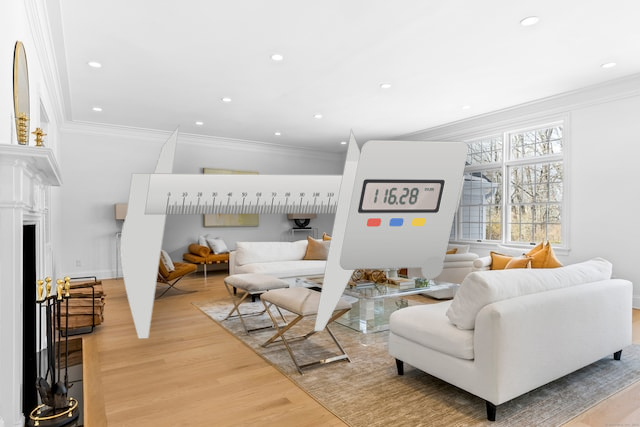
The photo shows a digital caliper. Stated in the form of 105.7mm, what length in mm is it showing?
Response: 116.28mm
